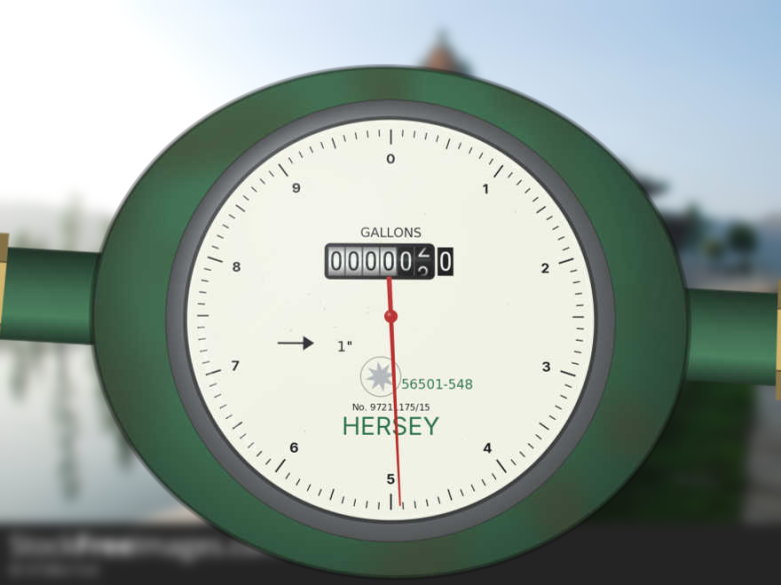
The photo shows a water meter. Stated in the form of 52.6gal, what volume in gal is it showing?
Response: 24.9gal
